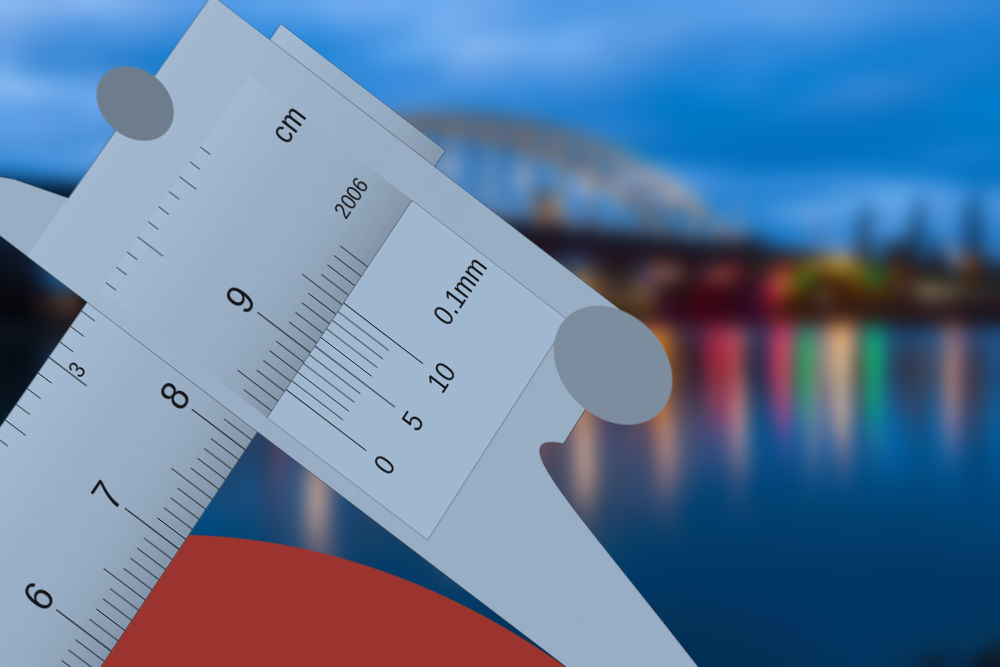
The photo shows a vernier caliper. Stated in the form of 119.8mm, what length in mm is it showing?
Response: 86.2mm
